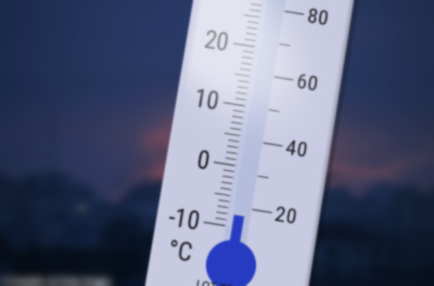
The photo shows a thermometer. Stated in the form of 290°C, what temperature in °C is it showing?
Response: -8°C
